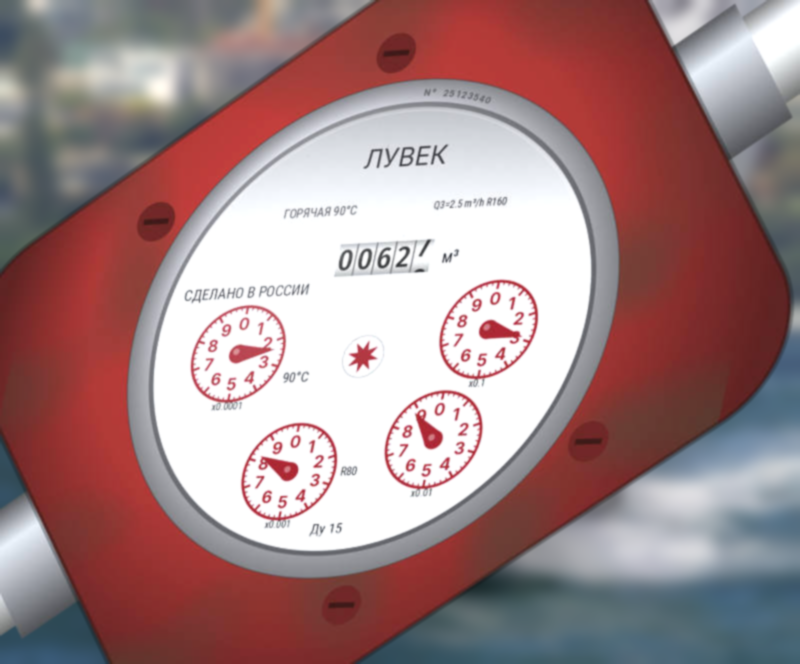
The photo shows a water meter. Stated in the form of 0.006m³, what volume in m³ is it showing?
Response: 627.2882m³
